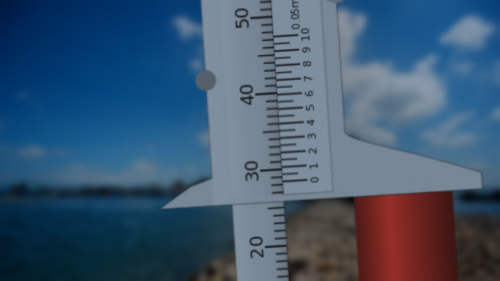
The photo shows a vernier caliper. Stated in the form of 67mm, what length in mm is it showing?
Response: 28.4mm
